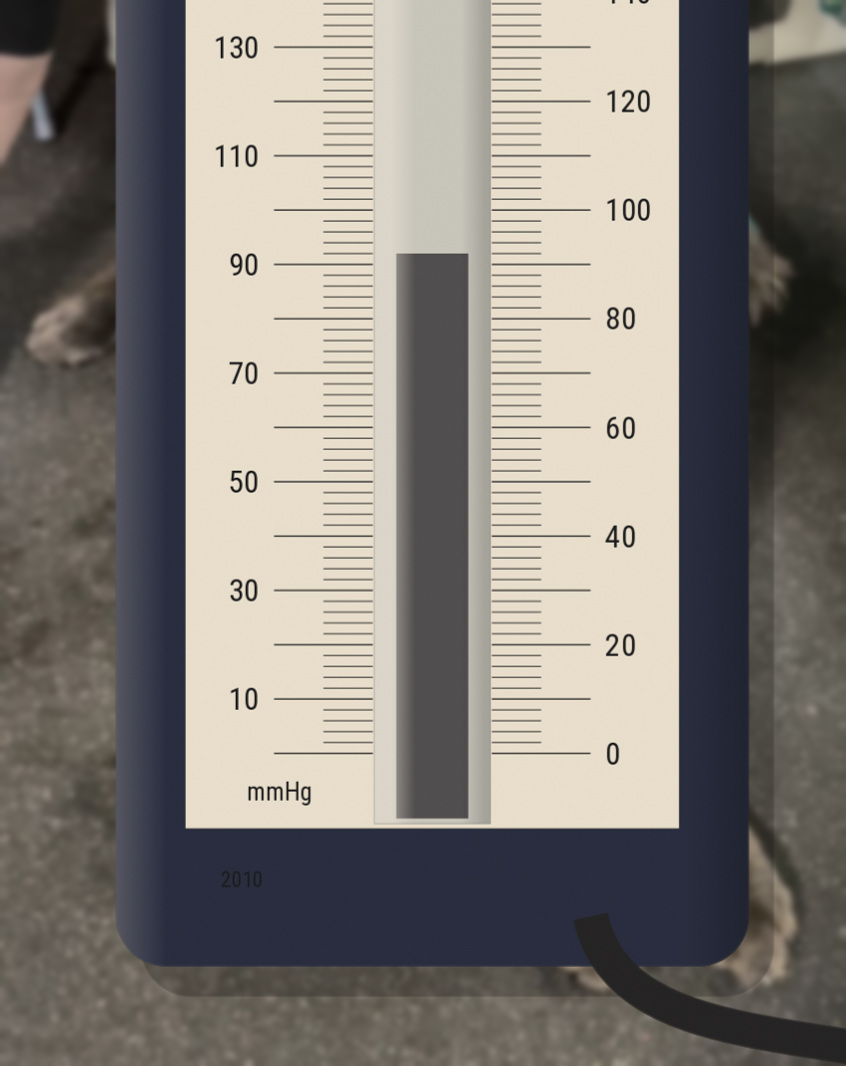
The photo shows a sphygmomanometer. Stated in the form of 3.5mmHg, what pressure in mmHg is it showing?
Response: 92mmHg
